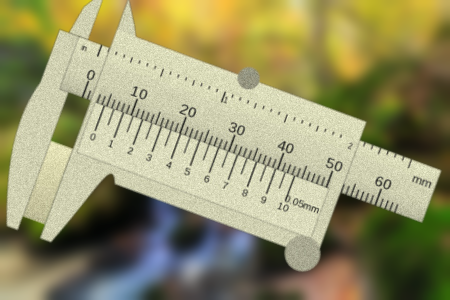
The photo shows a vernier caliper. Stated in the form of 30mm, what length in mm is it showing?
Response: 4.5mm
